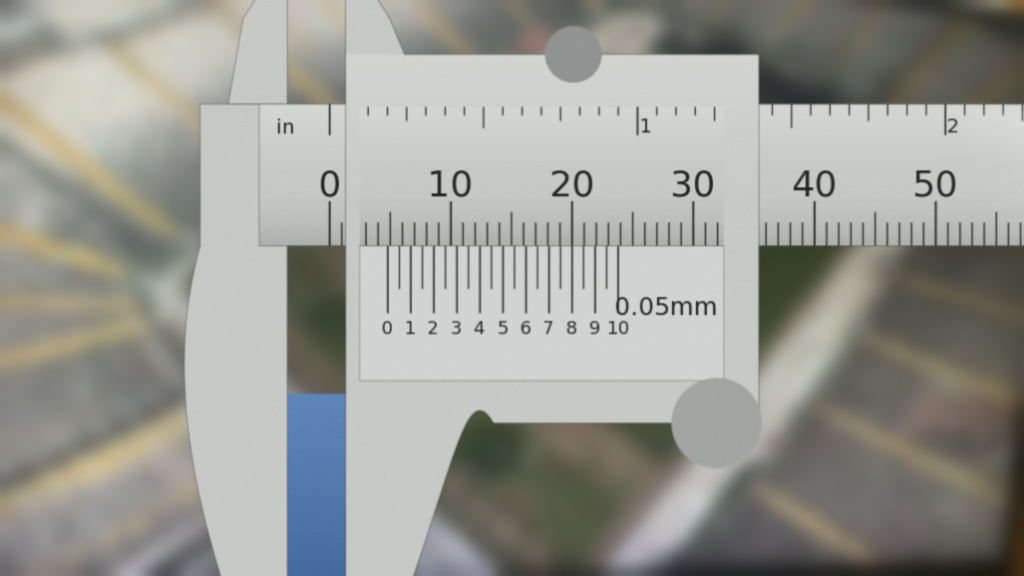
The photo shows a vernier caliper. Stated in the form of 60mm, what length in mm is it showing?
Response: 4.8mm
